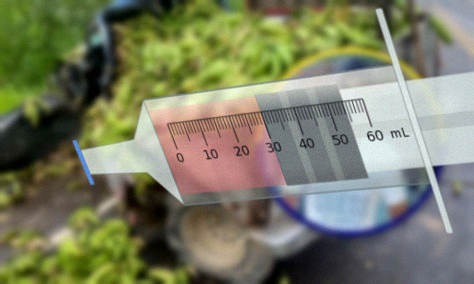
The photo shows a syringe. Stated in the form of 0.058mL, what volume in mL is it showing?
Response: 30mL
